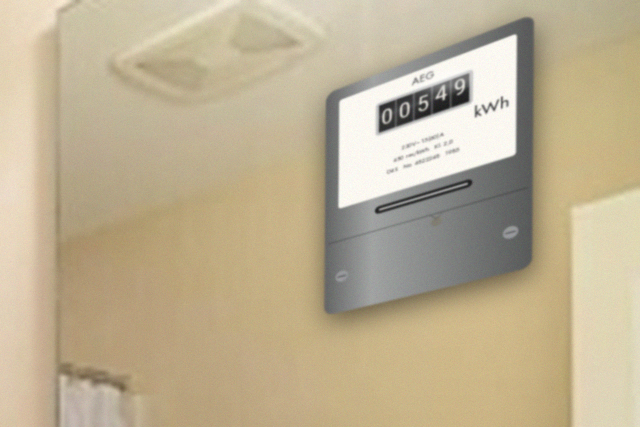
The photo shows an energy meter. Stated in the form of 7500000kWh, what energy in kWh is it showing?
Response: 549kWh
